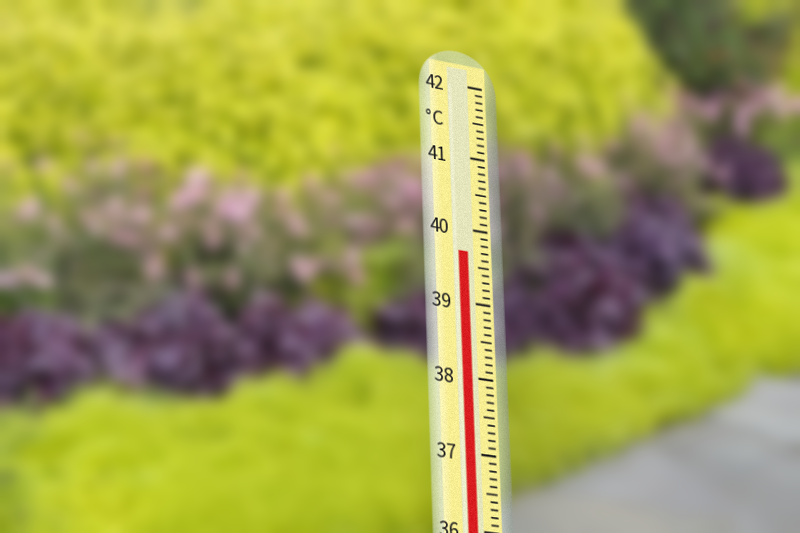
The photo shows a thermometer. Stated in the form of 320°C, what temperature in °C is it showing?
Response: 39.7°C
